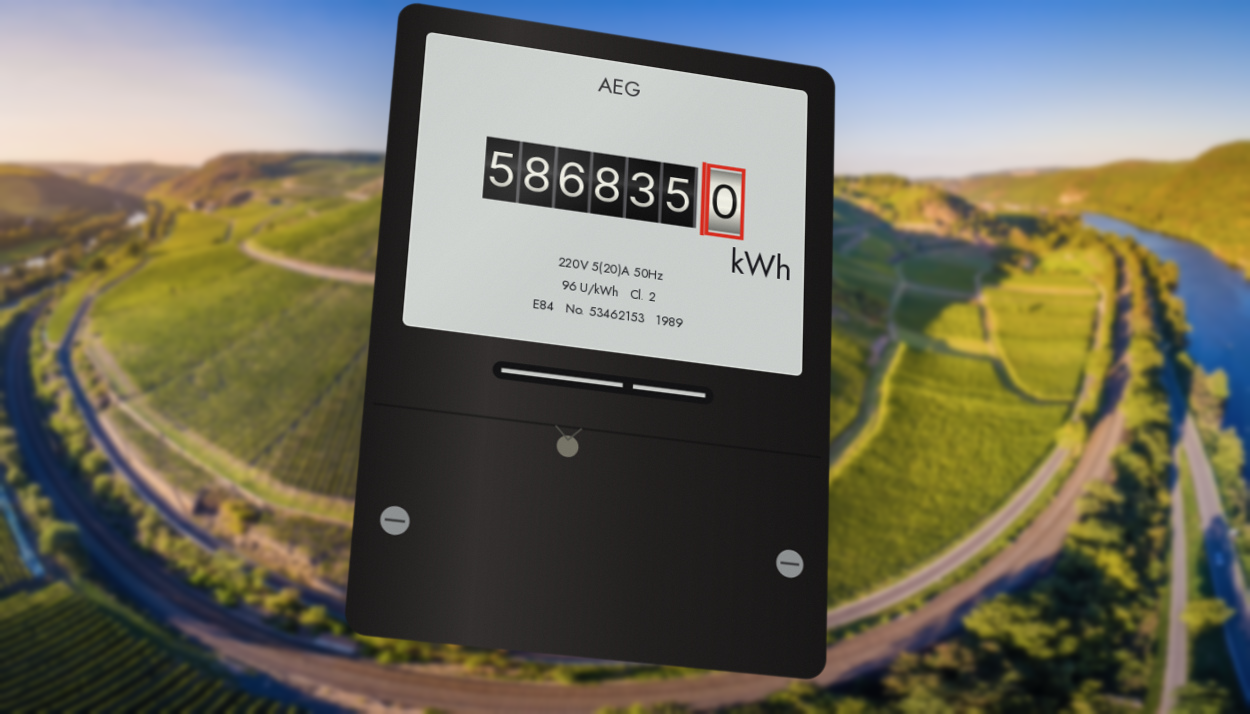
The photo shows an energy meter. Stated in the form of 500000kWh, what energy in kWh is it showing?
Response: 586835.0kWh
